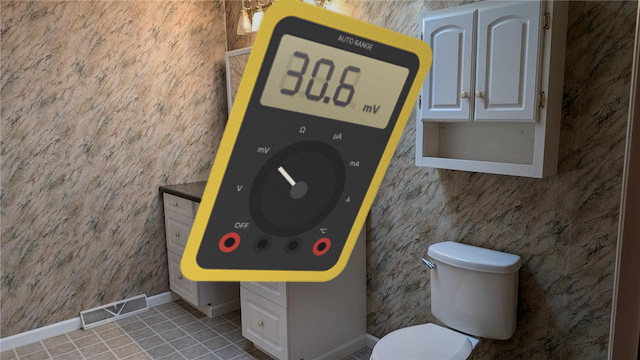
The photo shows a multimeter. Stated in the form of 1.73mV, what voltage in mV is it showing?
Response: 30.6mV
